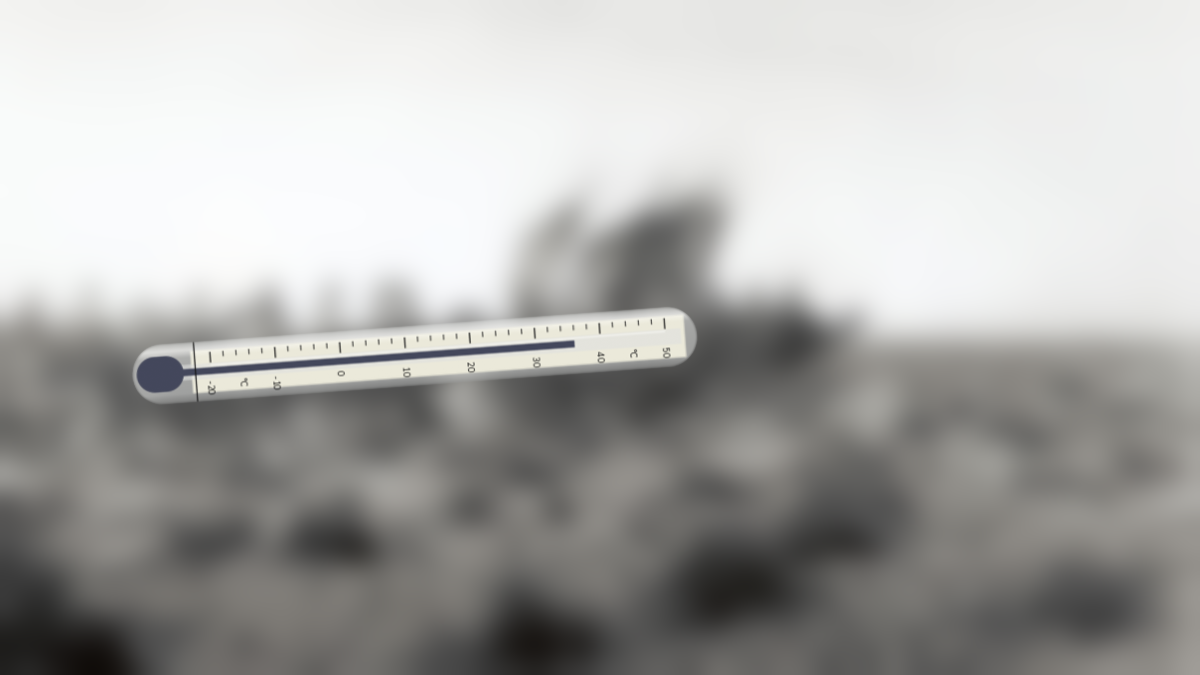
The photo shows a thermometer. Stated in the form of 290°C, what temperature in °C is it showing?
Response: 36°C
